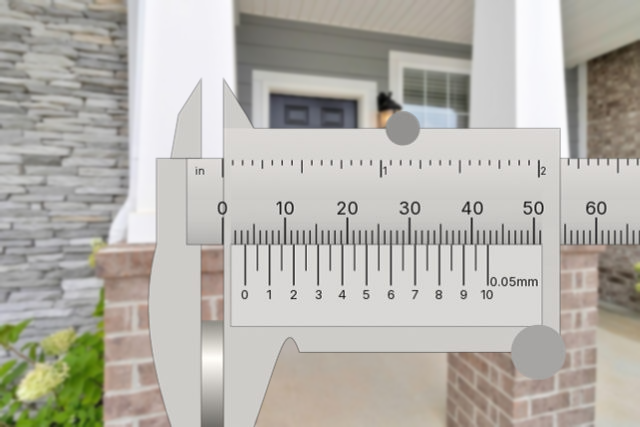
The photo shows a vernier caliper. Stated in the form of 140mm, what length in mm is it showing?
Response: 3.6mm
